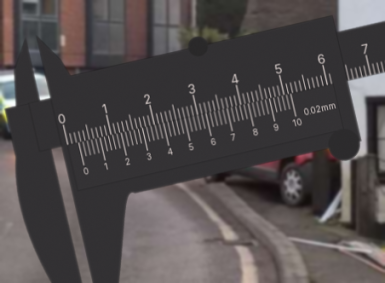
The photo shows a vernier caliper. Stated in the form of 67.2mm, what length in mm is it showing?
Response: 2.5mm
